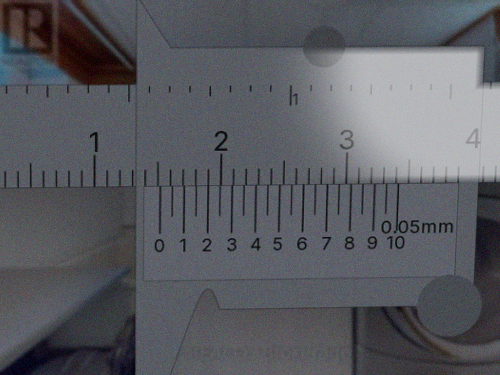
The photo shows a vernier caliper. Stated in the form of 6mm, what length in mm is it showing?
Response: 15.2mm
